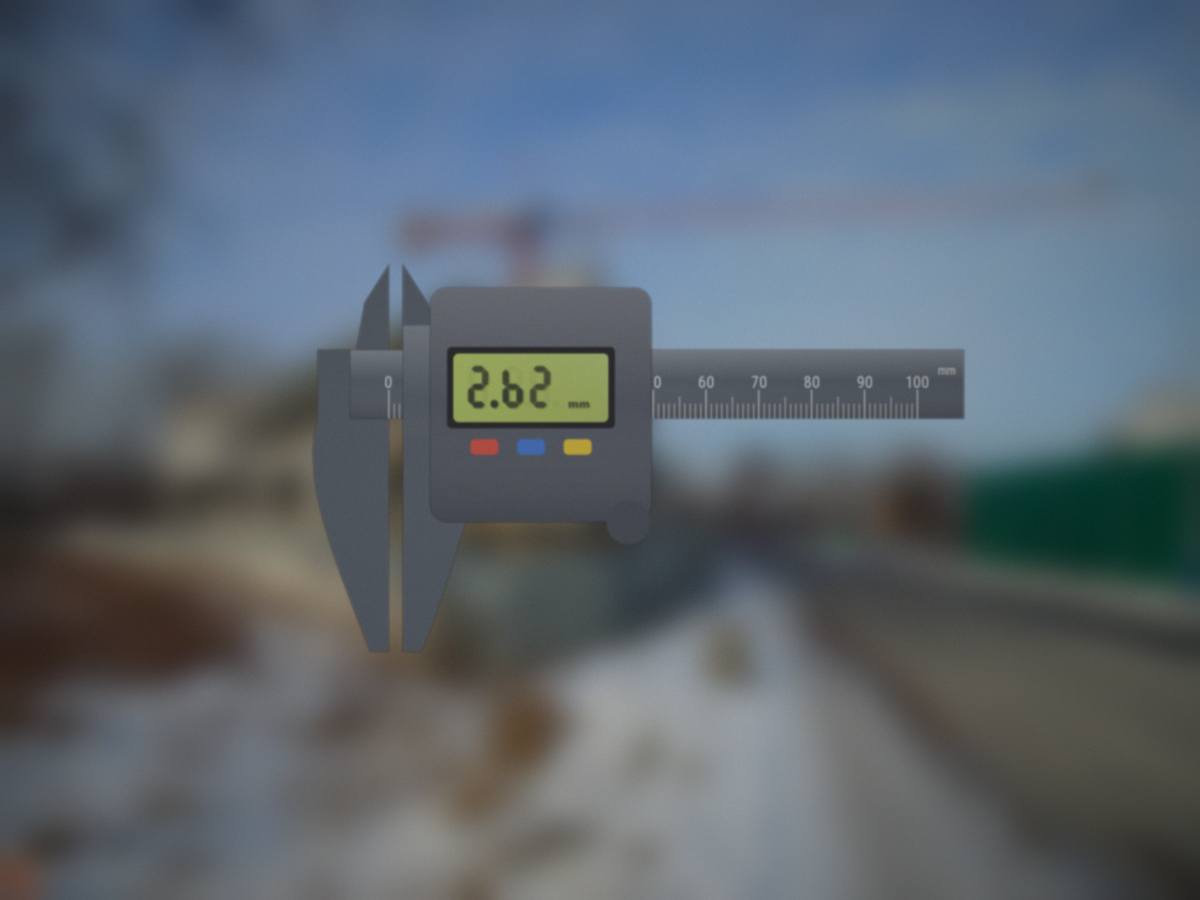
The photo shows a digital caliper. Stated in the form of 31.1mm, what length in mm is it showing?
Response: 2.62mm
